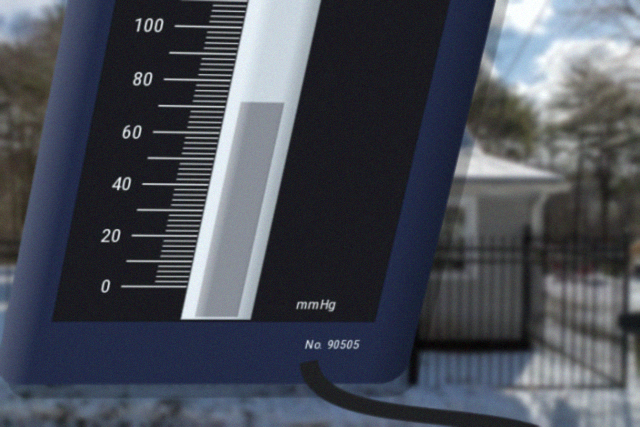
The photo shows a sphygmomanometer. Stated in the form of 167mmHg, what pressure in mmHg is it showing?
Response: 72mmHg
